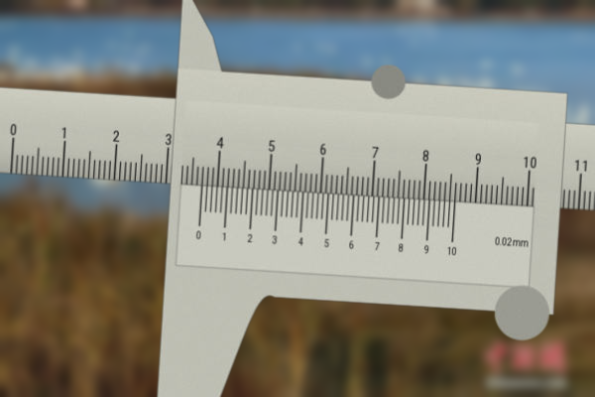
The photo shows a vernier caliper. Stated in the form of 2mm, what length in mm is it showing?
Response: 37.0mm
